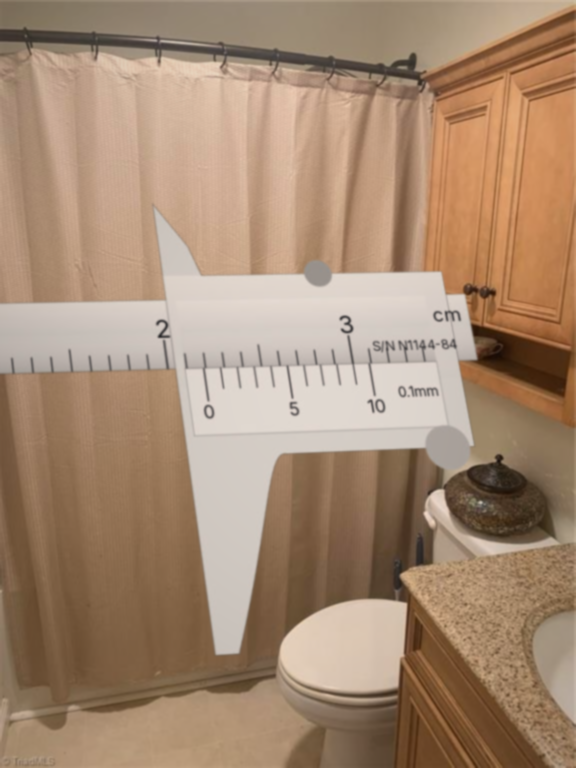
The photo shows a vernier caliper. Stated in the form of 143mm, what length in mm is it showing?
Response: 21.9mm
